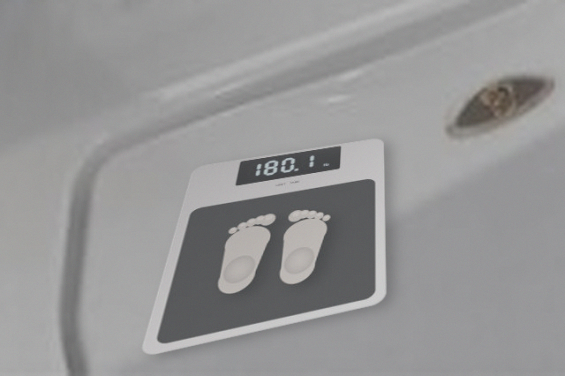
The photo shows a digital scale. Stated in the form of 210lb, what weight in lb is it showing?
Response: 180.1lb
